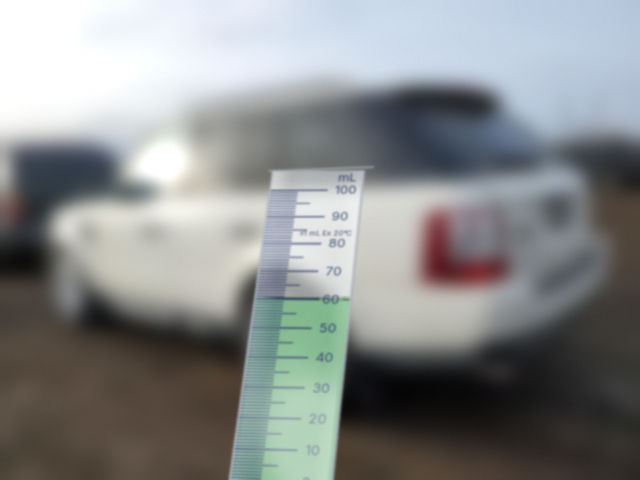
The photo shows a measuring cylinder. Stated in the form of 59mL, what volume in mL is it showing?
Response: 60mL
